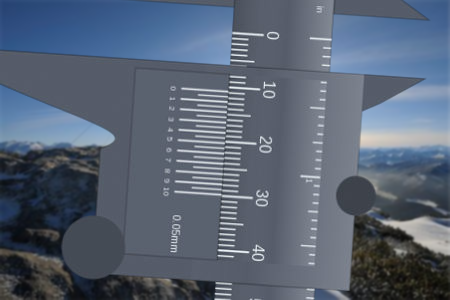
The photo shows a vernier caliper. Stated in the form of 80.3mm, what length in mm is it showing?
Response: 10.8mm
